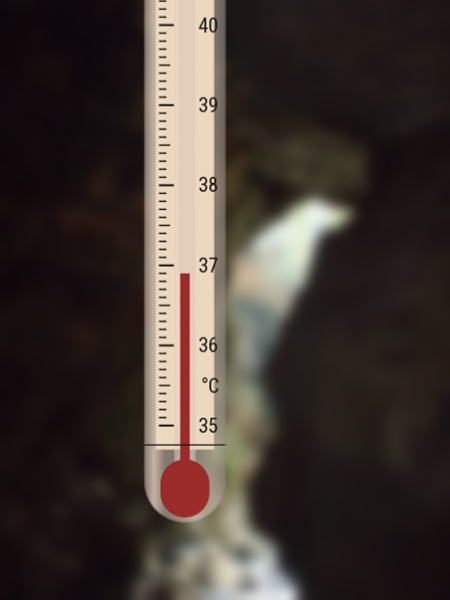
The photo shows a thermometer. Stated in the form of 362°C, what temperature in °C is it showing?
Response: 36.9°C
